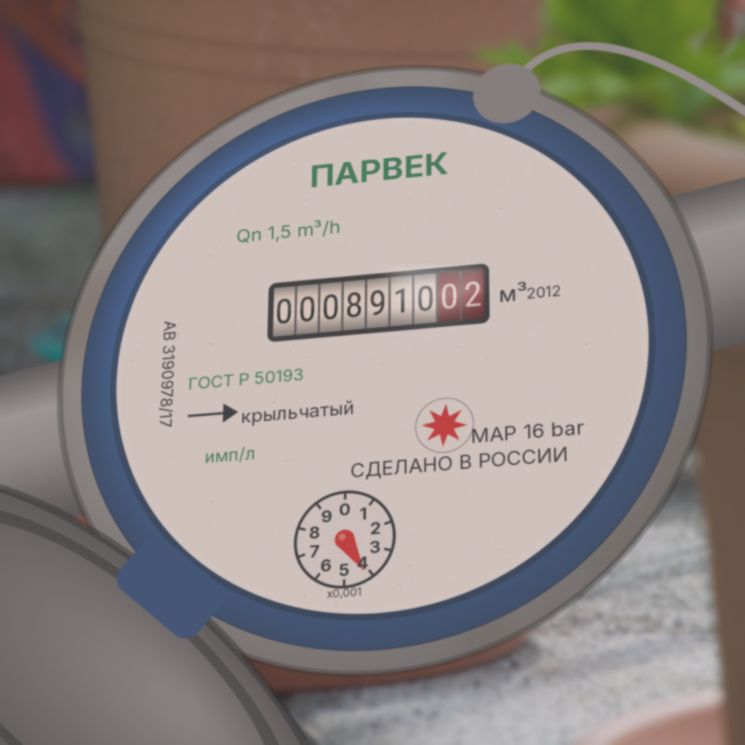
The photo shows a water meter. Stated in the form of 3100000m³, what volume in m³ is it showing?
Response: 8910.024m³
